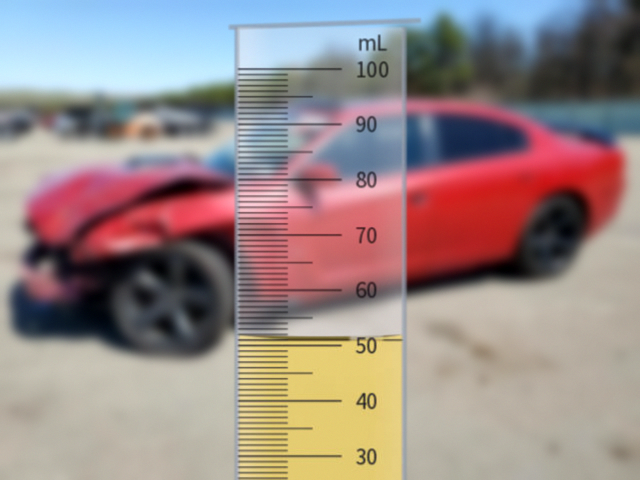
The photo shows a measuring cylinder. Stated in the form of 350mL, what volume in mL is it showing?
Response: 51mL
